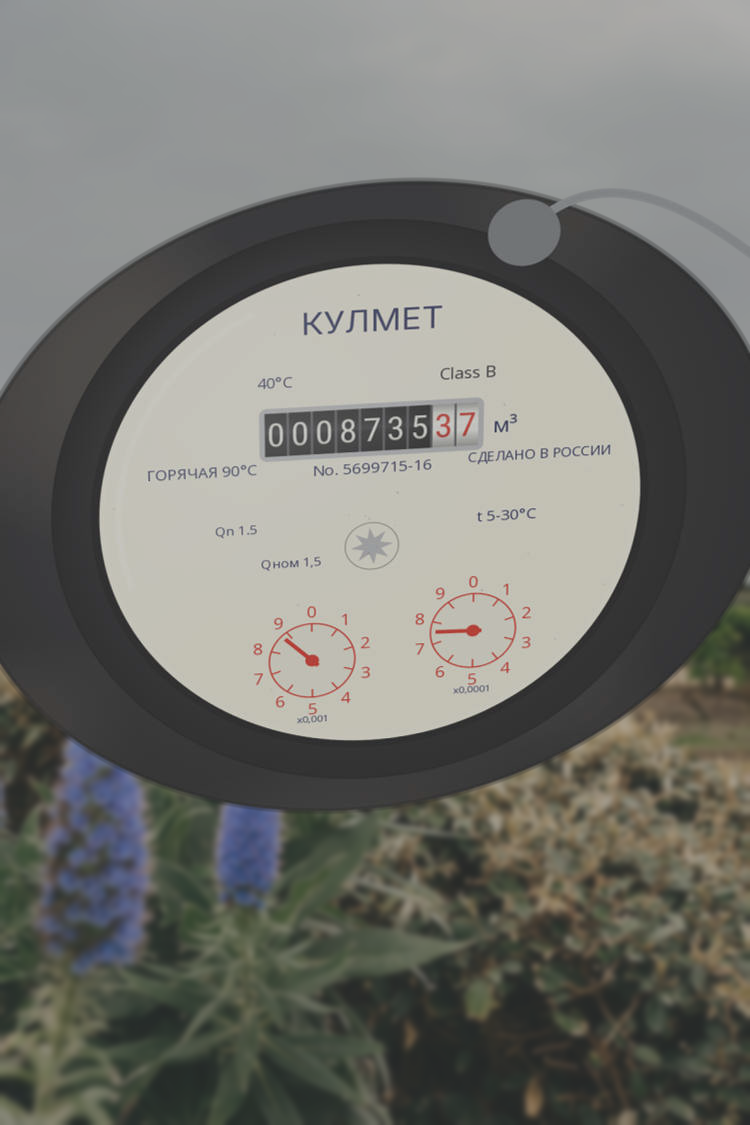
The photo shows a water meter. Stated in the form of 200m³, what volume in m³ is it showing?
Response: 8735.3787m³
